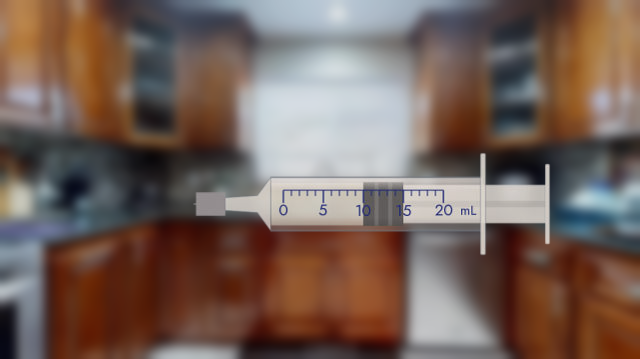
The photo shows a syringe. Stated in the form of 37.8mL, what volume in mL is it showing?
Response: 10mL
